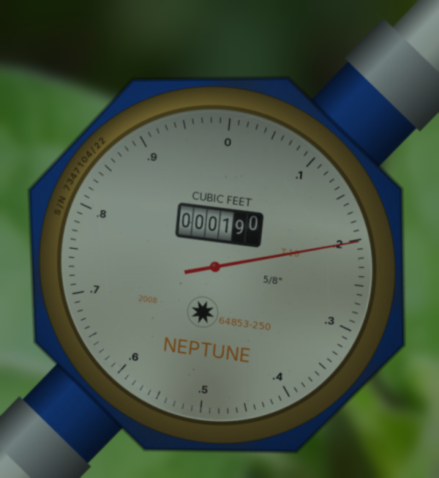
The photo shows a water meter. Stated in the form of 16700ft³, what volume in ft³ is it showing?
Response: 190.20ft³
